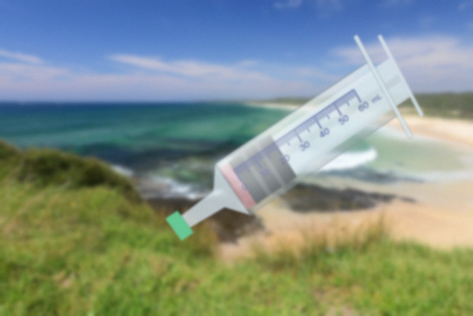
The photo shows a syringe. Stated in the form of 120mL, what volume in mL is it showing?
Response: 0mL
